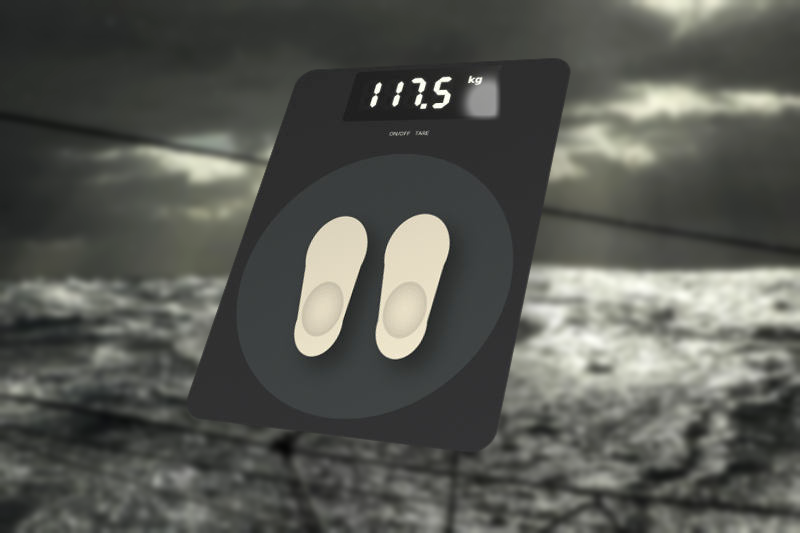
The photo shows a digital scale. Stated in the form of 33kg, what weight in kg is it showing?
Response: 117.5kg
